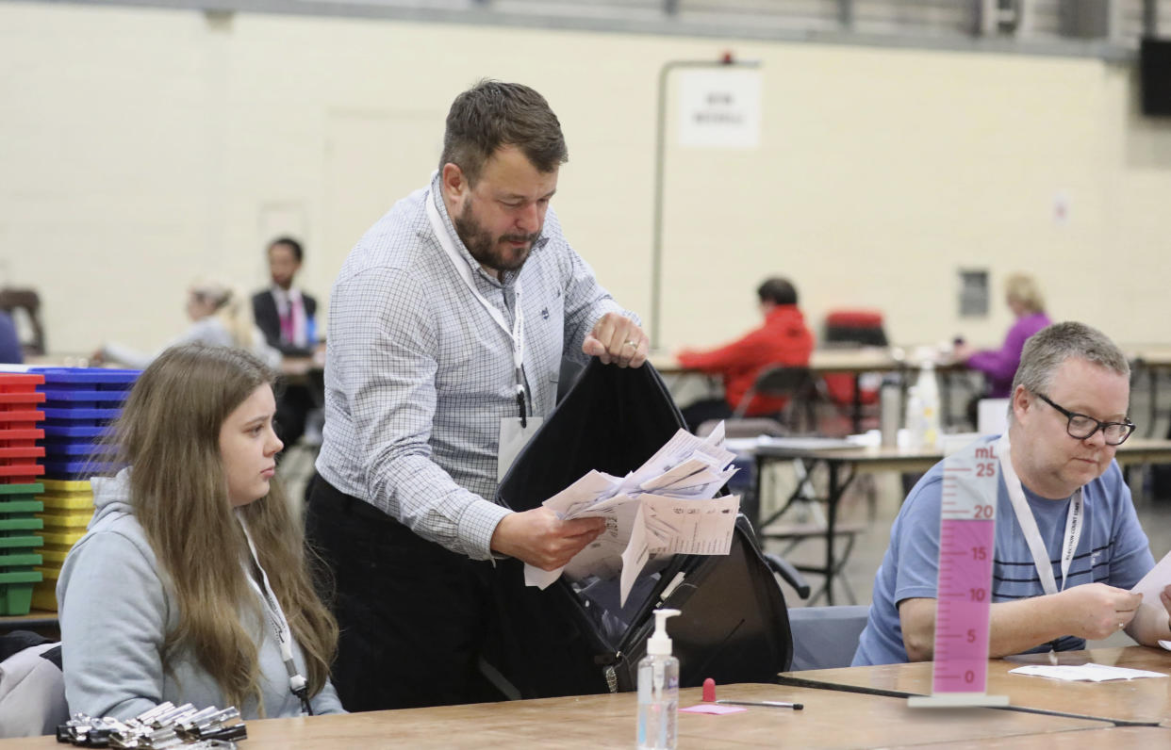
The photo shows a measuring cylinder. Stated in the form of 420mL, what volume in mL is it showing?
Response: 19mL
